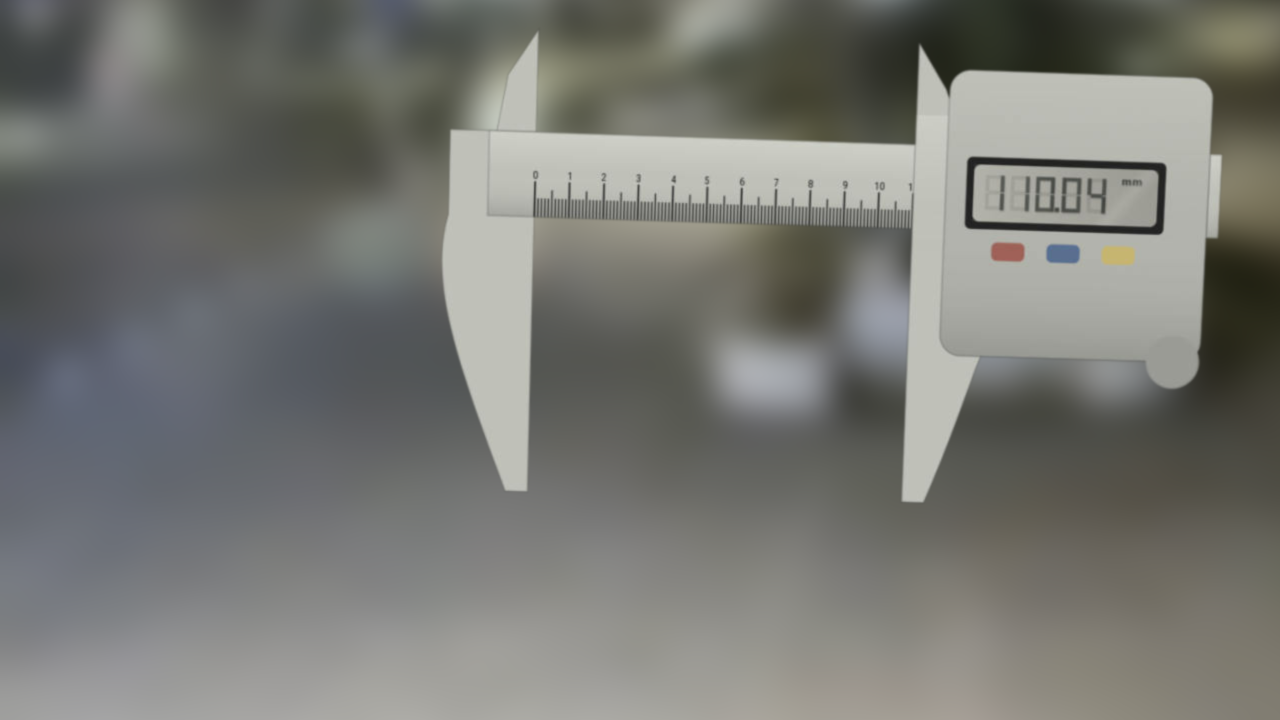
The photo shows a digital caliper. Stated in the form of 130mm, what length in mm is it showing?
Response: 110.04mm
